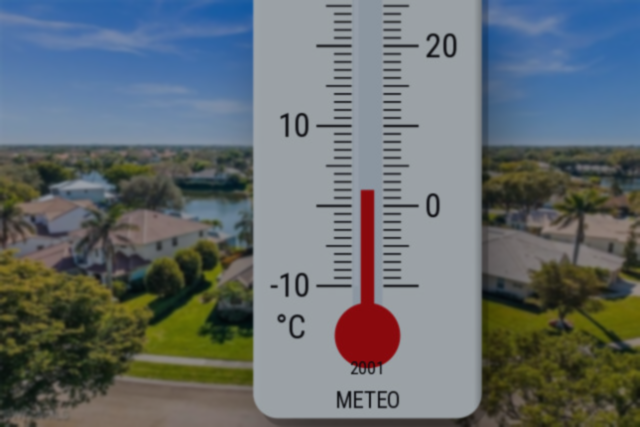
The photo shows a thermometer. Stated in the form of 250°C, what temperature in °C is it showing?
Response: 2°C
